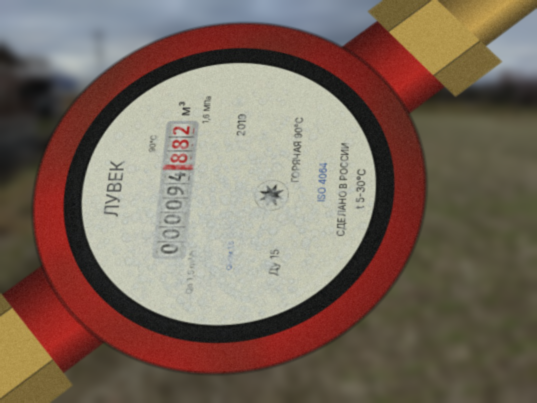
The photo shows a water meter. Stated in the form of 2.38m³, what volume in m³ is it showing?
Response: 94.882m³
